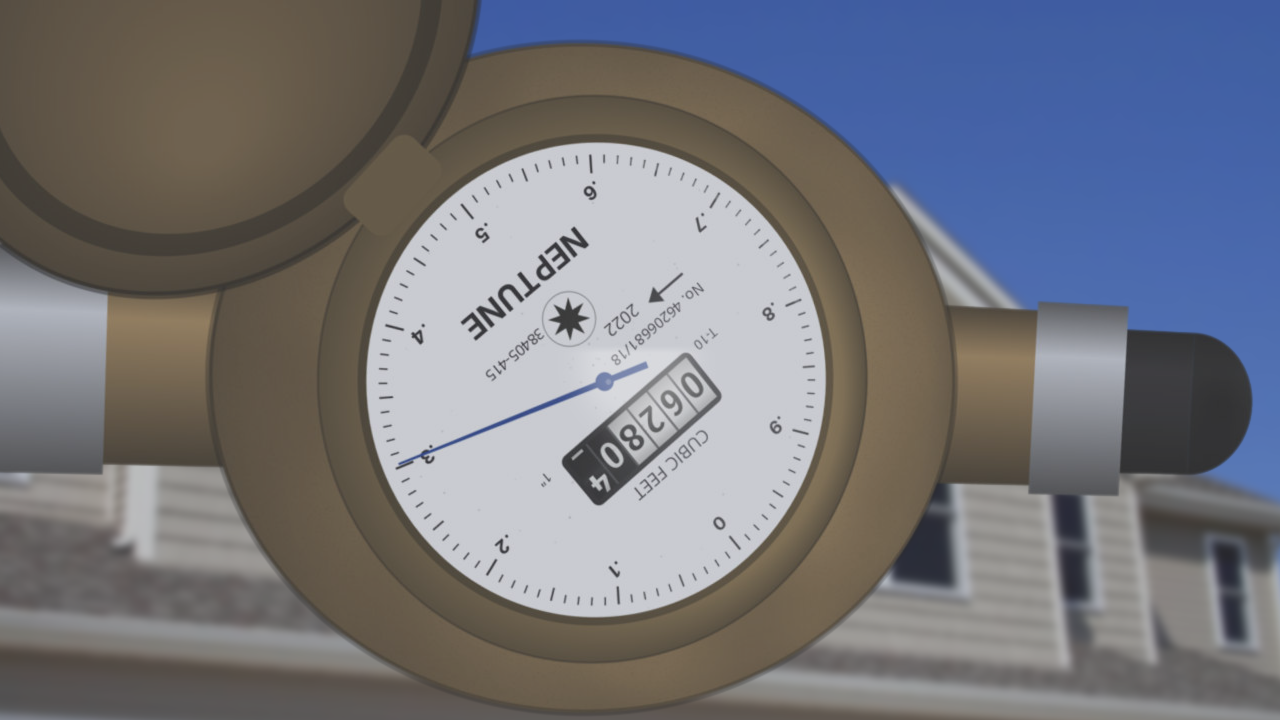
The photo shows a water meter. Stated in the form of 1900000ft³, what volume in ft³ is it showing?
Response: 62804.30ft³
